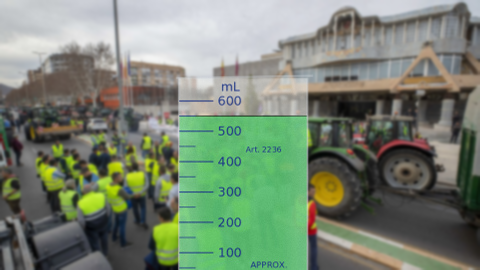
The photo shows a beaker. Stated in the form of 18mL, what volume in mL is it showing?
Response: 550mL
